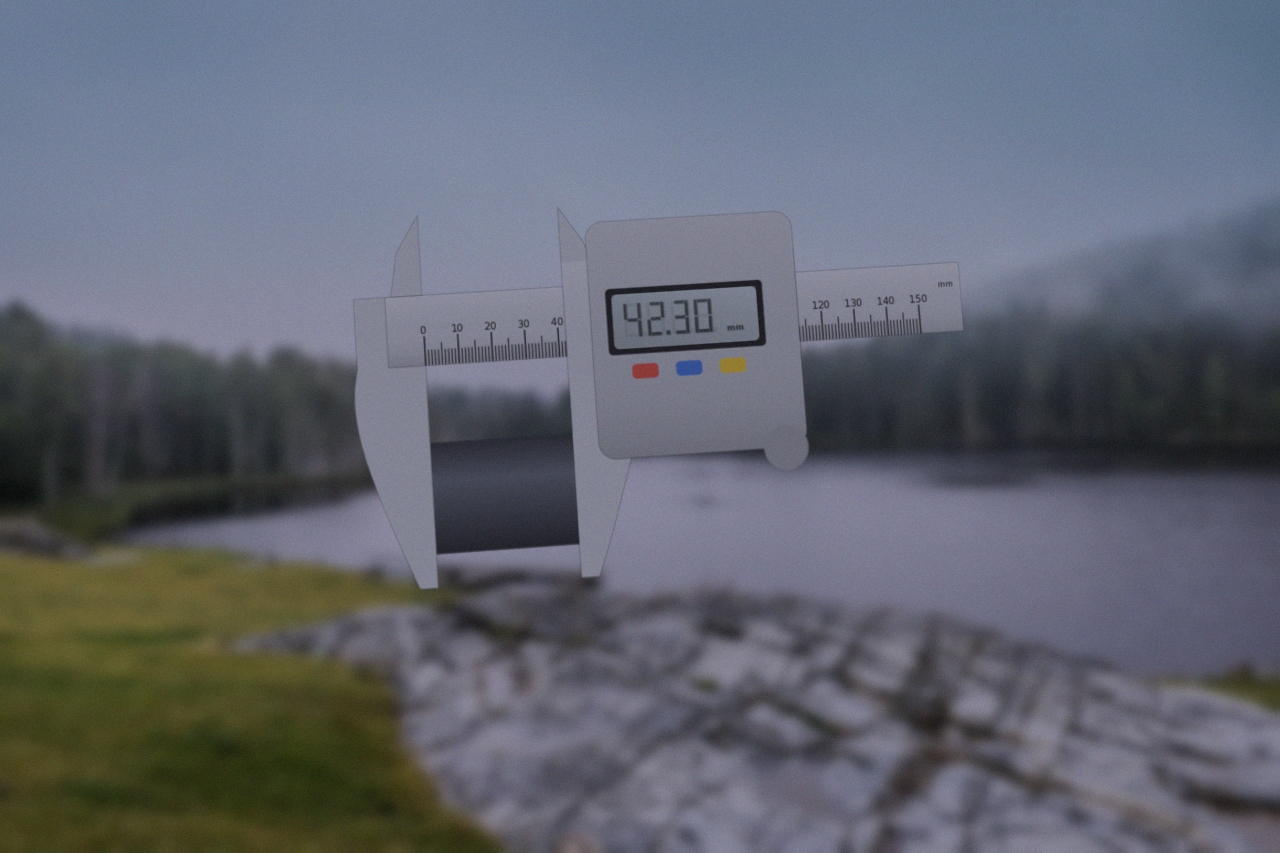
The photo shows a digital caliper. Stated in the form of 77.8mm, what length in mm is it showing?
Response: 42.30mm
